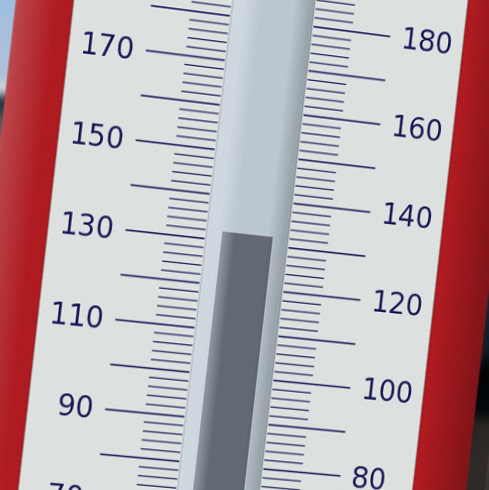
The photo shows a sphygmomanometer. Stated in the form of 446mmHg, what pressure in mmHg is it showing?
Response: 132mmHg
